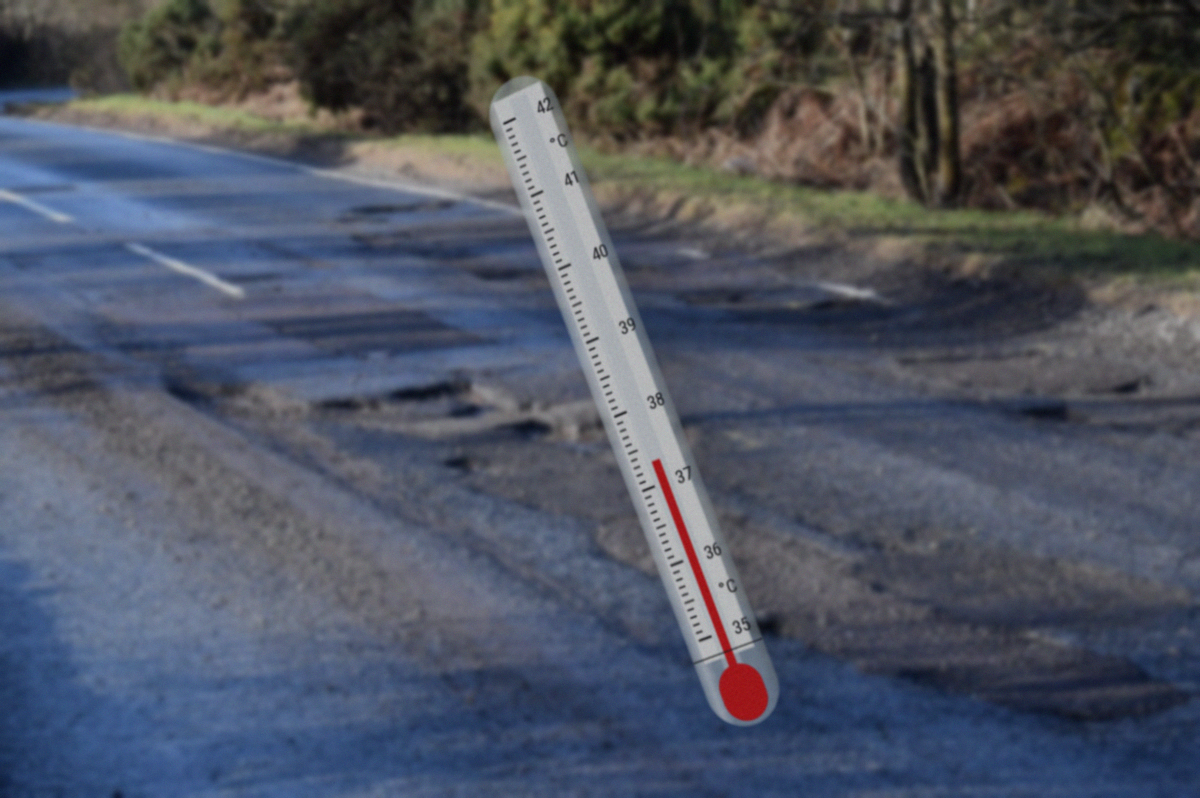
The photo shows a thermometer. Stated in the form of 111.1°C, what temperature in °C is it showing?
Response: 37.3°C
